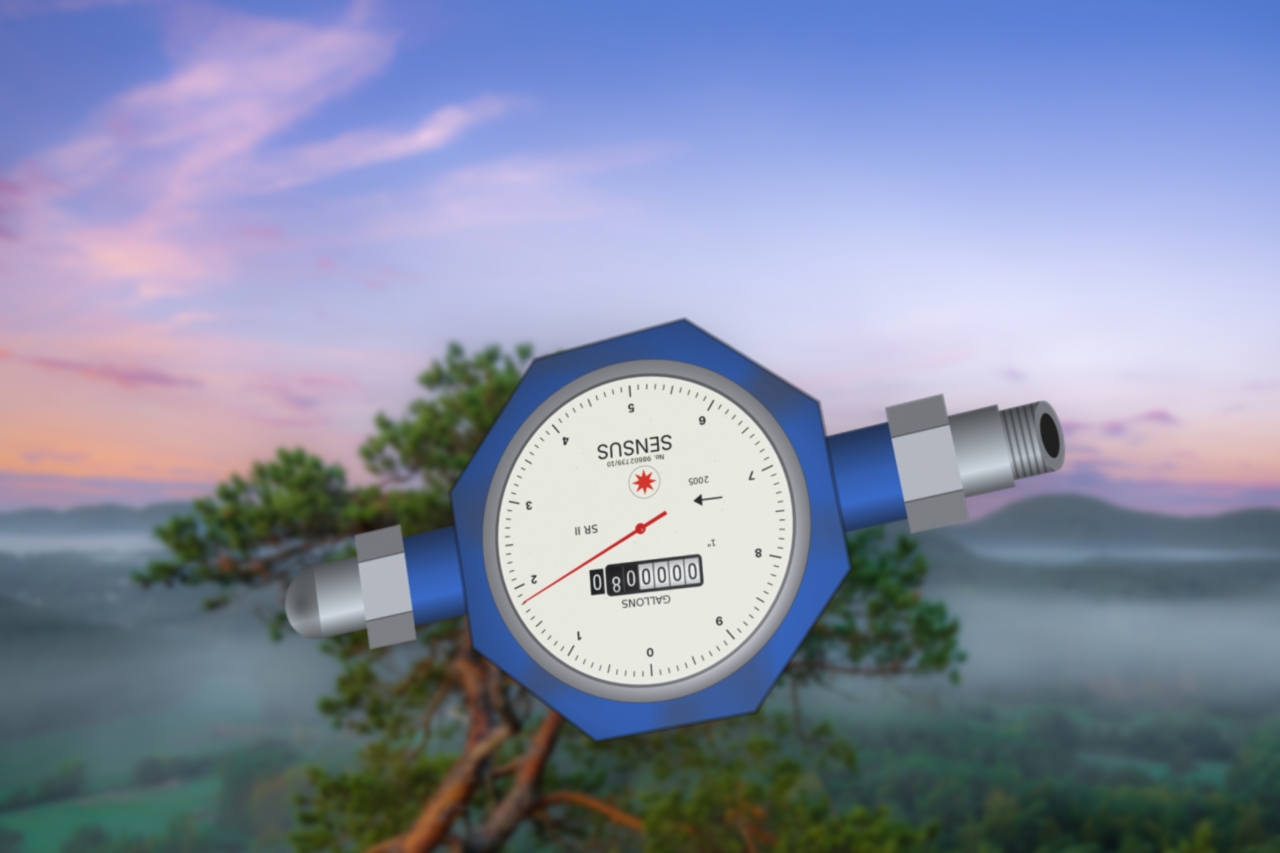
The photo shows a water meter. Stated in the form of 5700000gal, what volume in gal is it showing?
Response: 81.8gal
